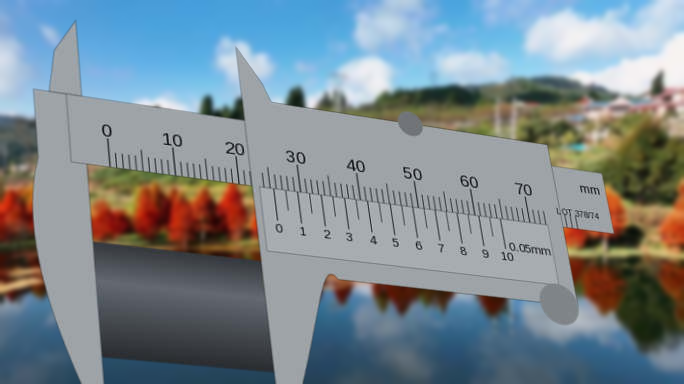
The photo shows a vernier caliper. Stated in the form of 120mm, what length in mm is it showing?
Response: 25.6mm
